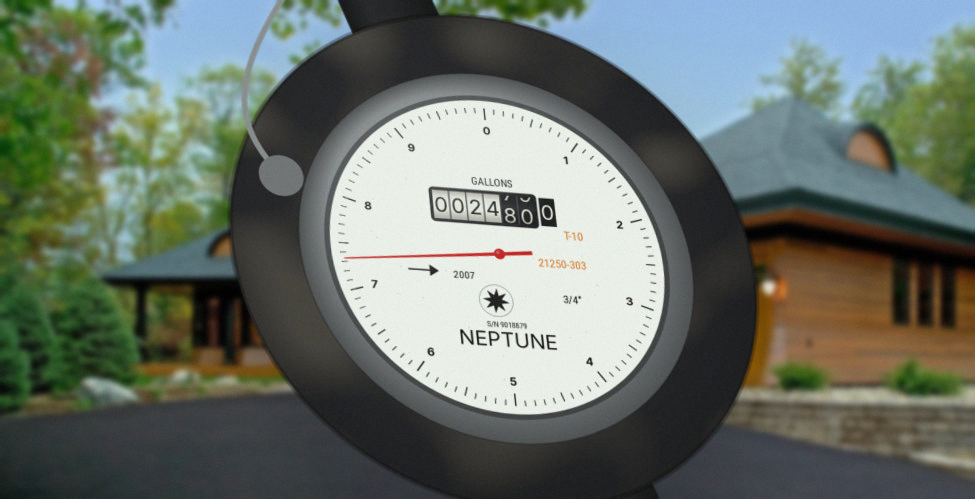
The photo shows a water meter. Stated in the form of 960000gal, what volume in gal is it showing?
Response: 24797.3gal
